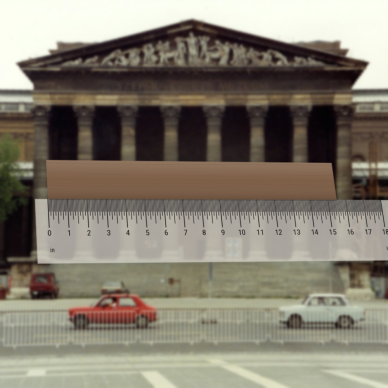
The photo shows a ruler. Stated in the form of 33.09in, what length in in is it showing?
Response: 15.5in
